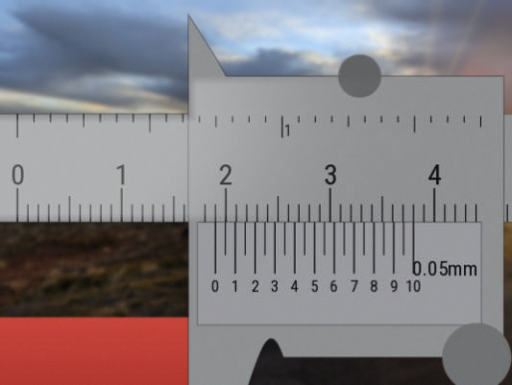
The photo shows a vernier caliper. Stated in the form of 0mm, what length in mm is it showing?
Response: 19.0mm
